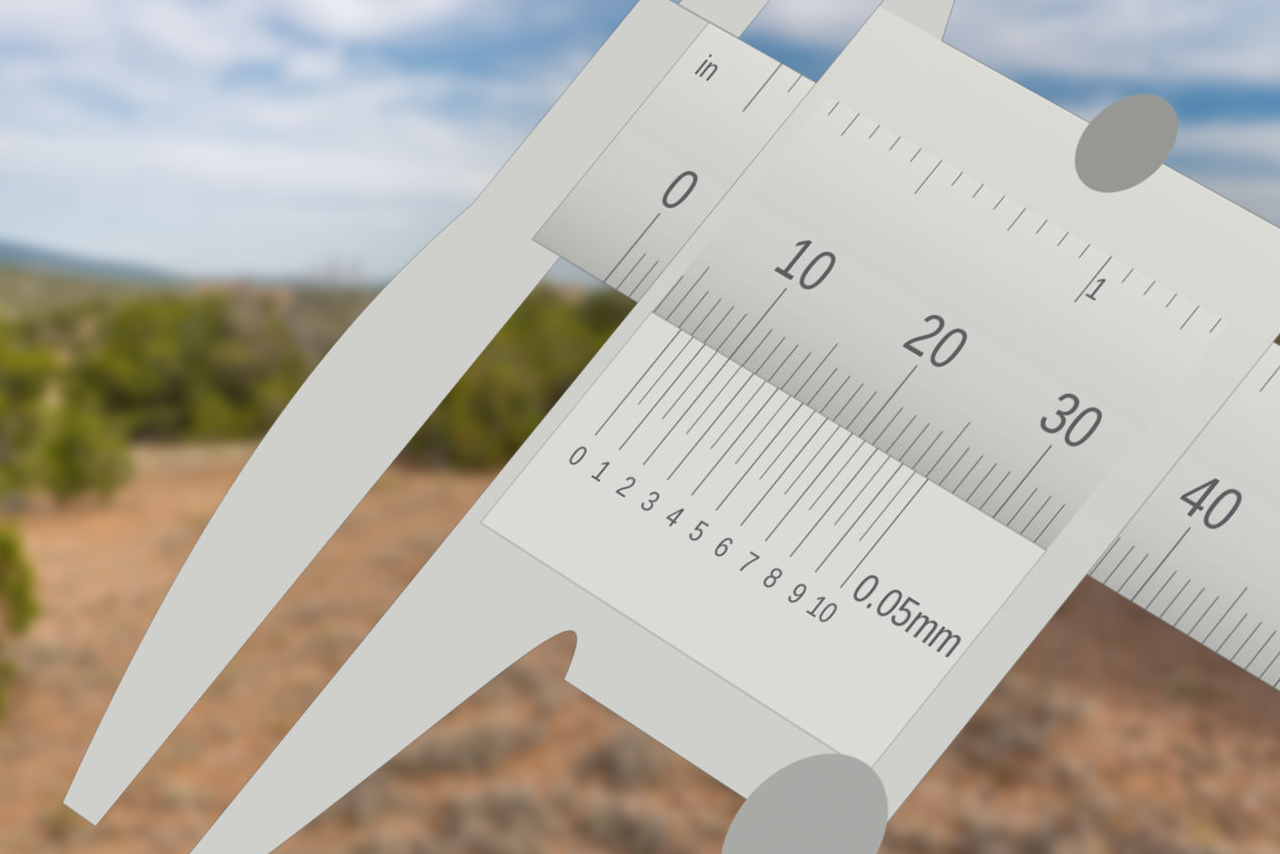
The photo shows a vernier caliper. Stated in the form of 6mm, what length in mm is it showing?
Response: 6.2mm
